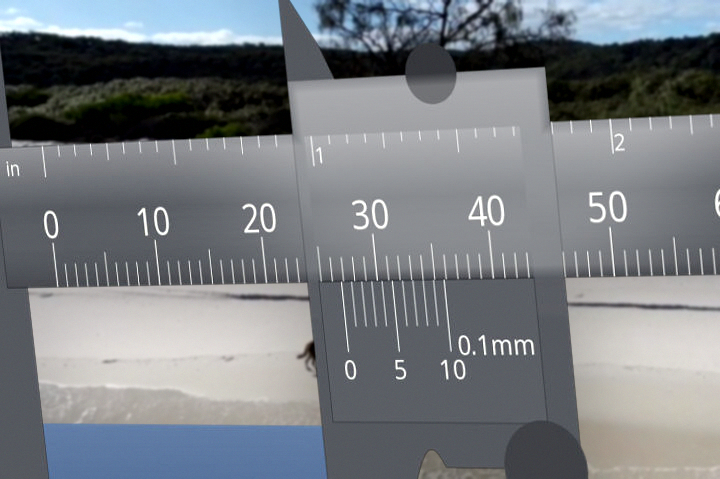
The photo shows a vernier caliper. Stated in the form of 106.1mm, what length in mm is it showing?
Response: 26.8mm
